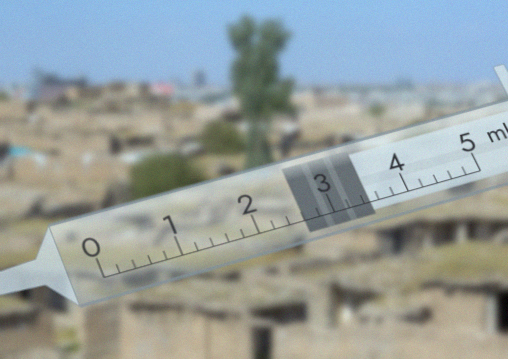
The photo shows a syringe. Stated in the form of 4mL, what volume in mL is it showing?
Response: 2.6mL
